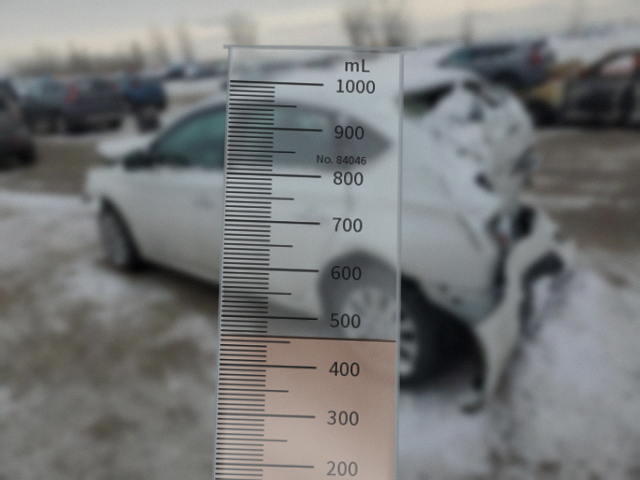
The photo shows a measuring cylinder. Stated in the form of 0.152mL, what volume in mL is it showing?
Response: 460mL
